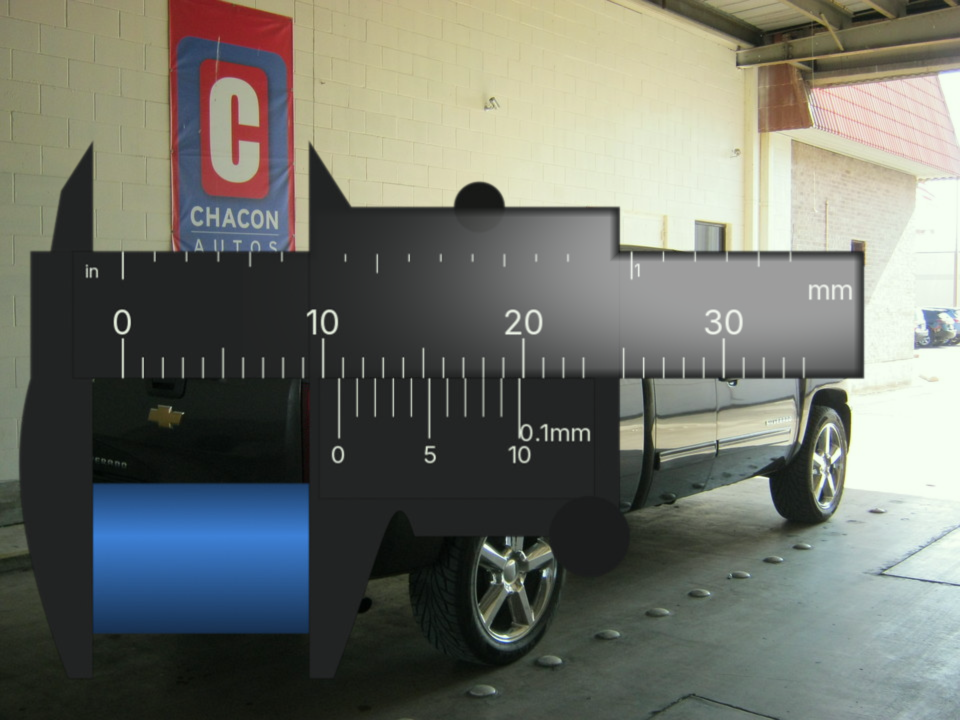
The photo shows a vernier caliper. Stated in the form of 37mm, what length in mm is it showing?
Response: 10.8mm
